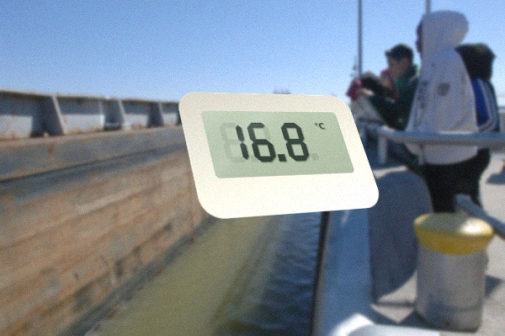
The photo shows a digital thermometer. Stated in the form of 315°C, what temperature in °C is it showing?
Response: 16.8°C
